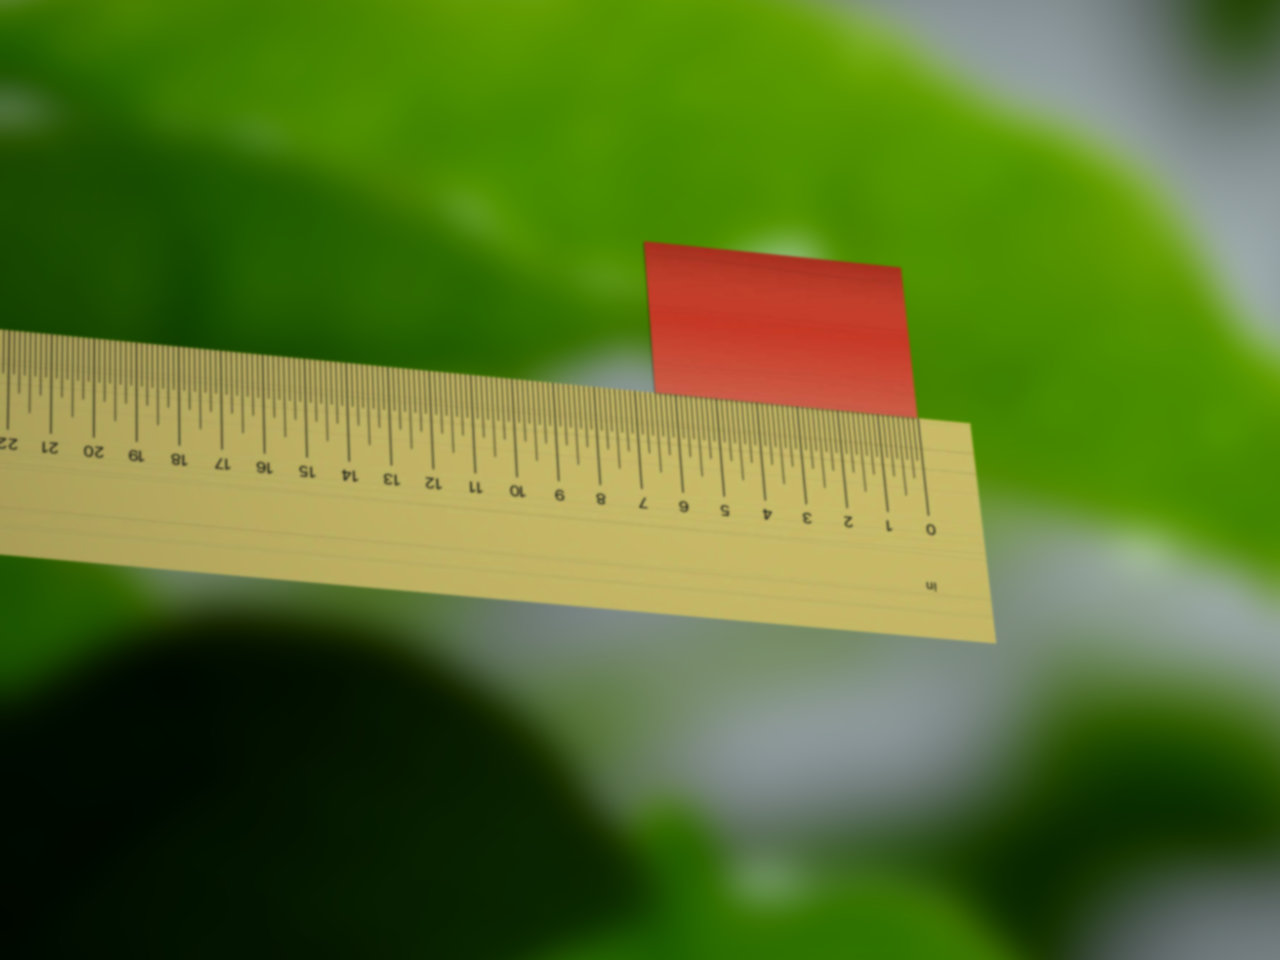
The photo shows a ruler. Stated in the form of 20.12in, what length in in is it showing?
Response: 6.5in
